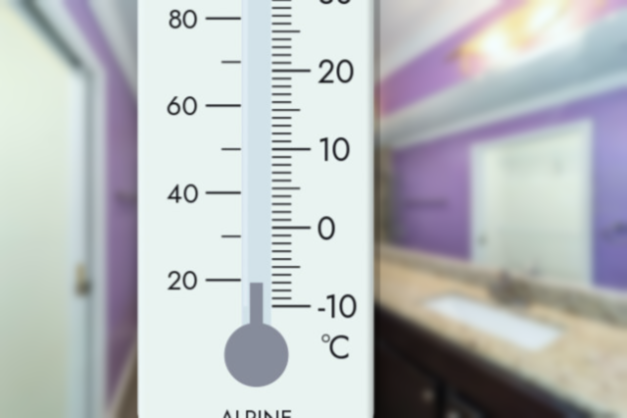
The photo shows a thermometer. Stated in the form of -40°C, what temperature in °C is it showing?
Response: -7°C
